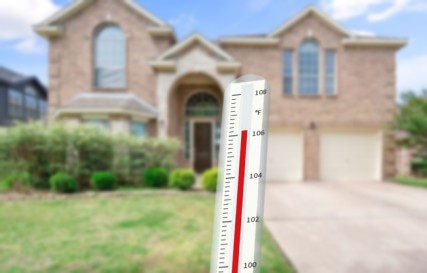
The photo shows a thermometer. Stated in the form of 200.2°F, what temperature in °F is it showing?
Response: 106.2°F
